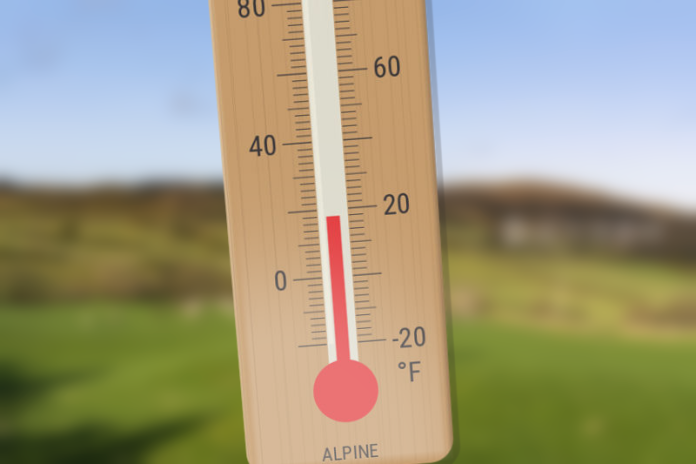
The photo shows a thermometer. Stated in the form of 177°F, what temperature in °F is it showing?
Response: 18°F
